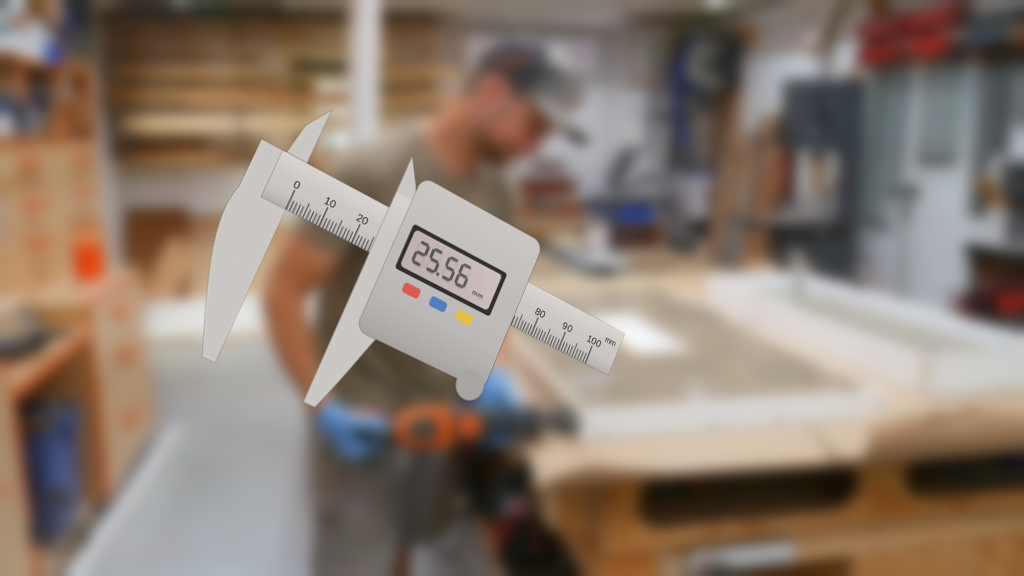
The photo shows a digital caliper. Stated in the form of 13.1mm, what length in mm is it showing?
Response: 25.56mm
